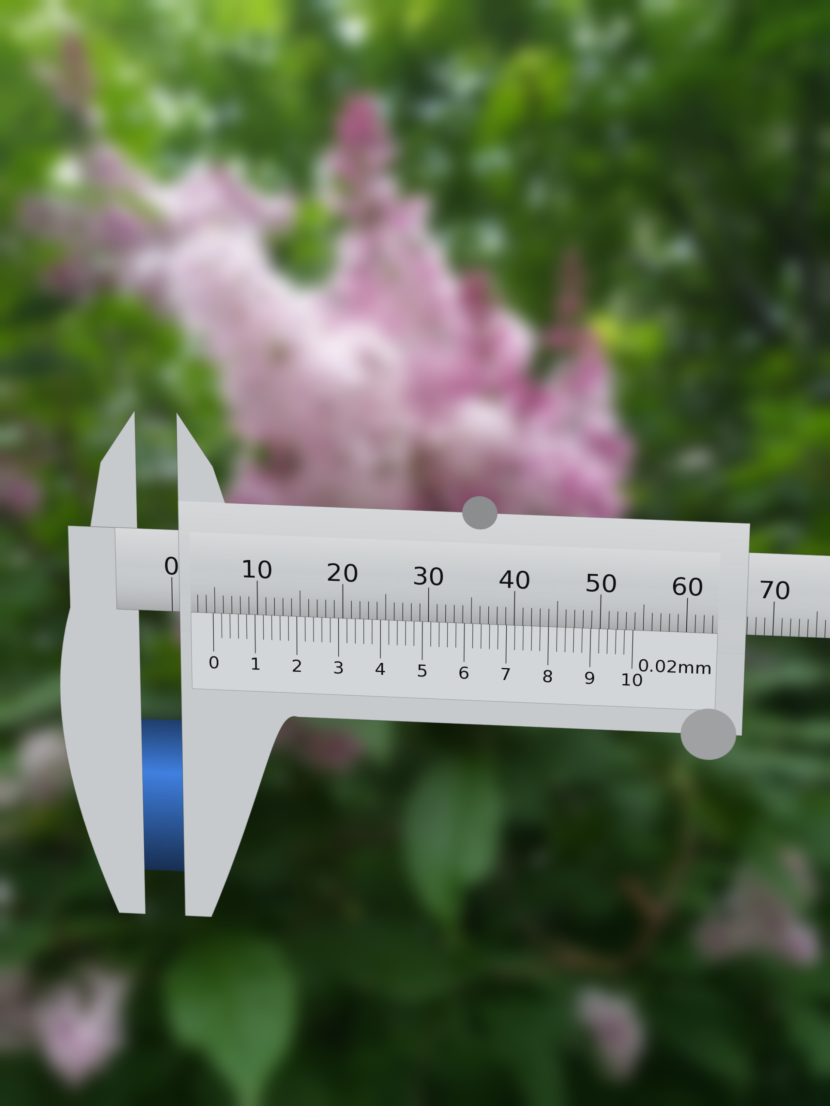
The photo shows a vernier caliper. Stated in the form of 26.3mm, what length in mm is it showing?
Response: 4.8mm
